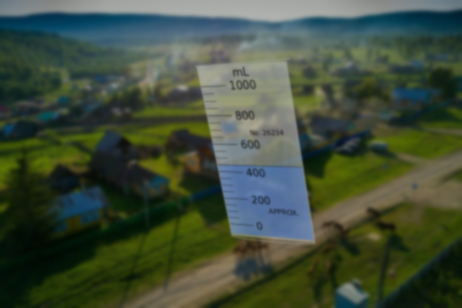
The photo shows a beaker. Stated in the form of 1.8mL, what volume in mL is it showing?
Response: 450mL
